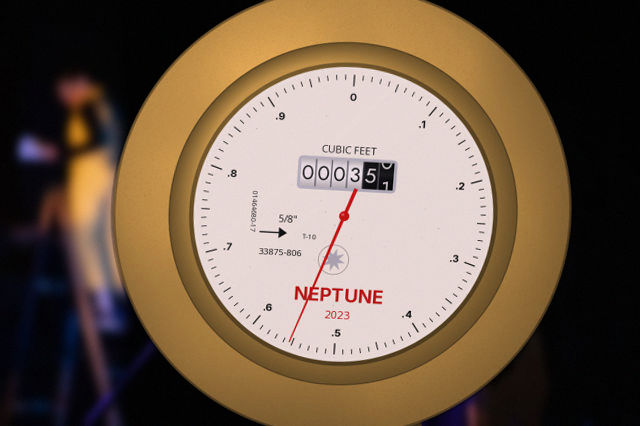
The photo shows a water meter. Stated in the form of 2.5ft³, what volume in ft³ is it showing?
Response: 350.55ft³
